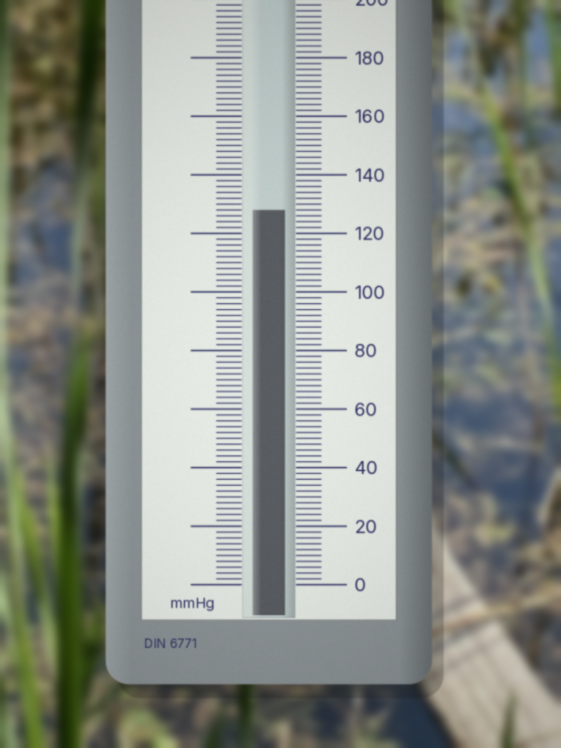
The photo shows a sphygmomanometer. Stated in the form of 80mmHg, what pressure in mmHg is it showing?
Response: 128mmHg
